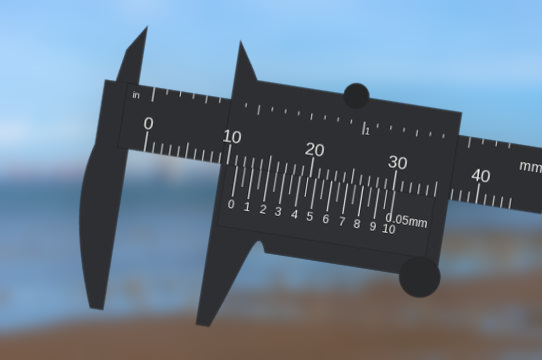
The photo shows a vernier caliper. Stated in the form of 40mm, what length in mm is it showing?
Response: 11.2mm
